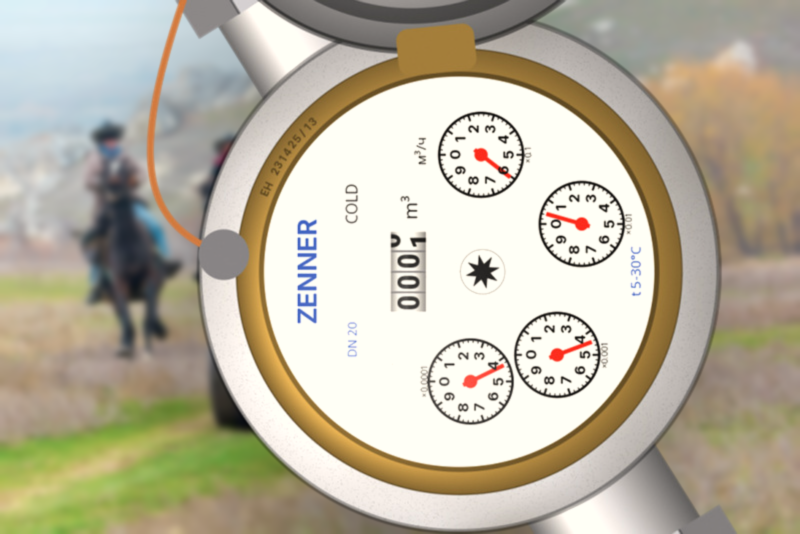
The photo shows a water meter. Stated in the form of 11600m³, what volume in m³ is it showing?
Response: 0.6044m³
